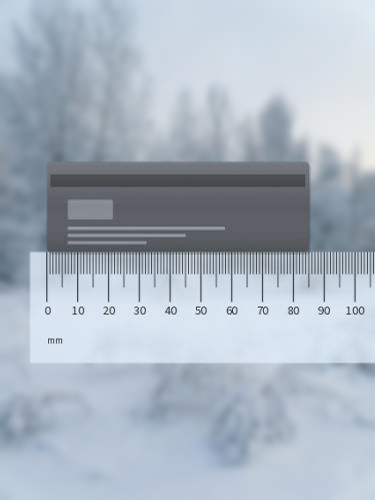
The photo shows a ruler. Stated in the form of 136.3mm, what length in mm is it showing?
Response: 85mm
